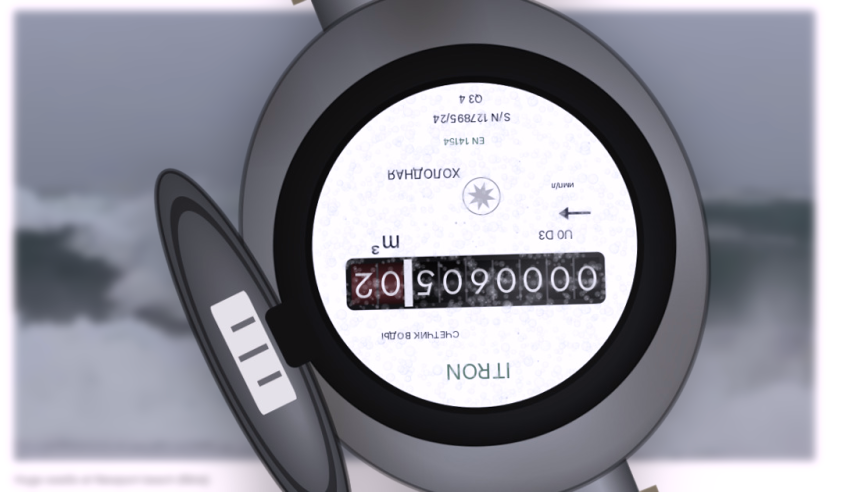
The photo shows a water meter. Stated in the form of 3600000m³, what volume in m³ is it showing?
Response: 605.02m³
